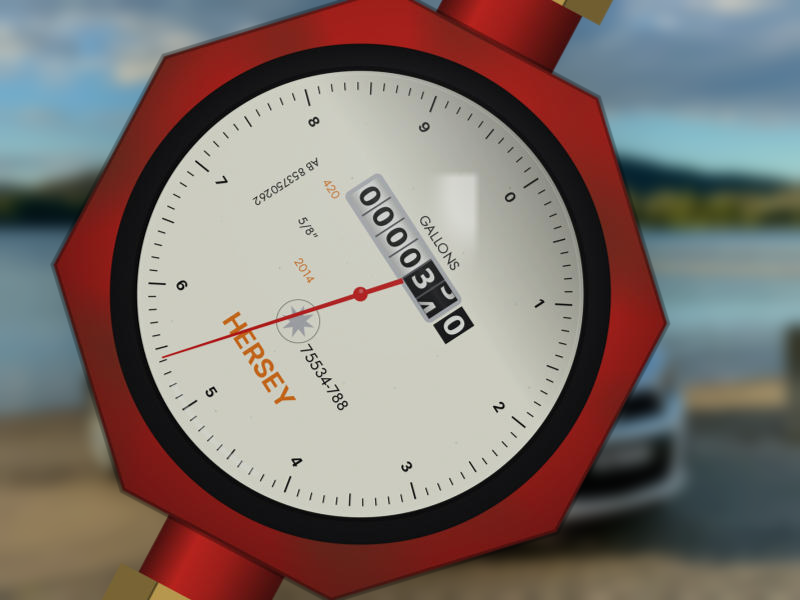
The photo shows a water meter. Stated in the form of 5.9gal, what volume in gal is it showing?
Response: 335.4gal
